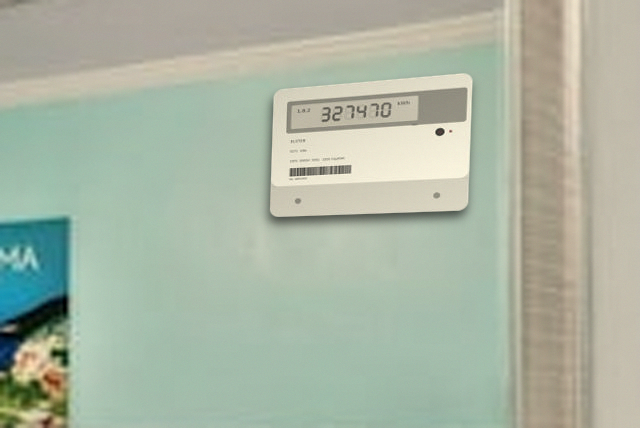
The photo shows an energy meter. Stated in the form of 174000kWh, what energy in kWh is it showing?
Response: 327470kWh
